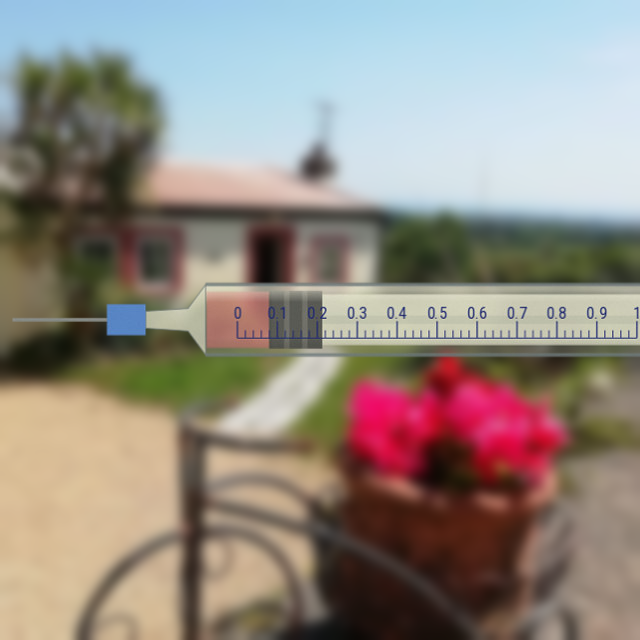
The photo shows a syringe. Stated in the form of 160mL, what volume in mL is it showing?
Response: 0.08mL
